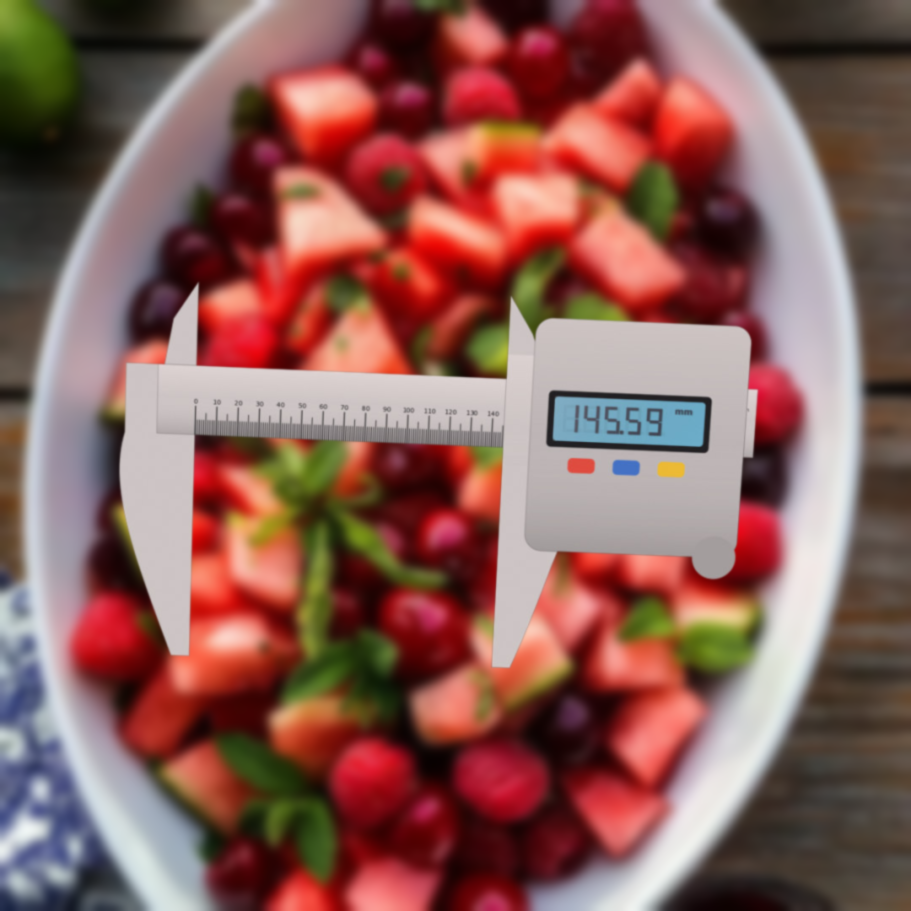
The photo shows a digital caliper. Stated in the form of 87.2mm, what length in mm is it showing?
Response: 145.59mm
